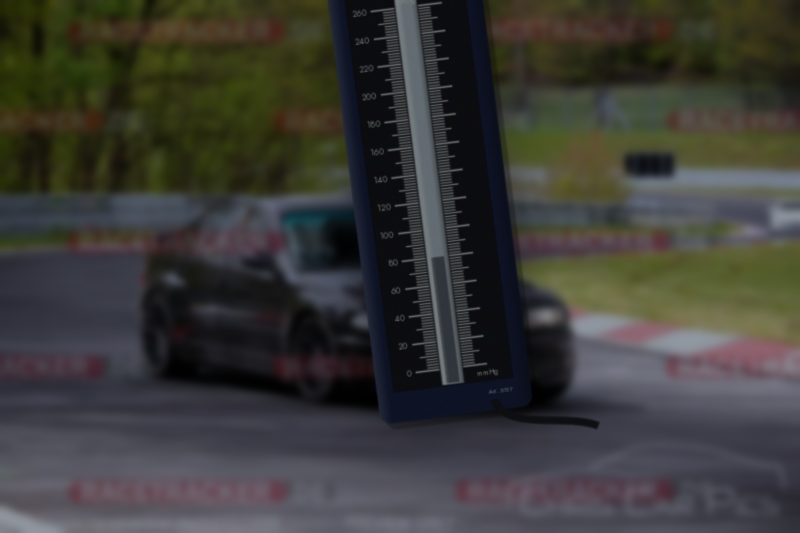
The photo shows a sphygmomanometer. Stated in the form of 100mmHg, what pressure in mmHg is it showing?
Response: 80mmHg
